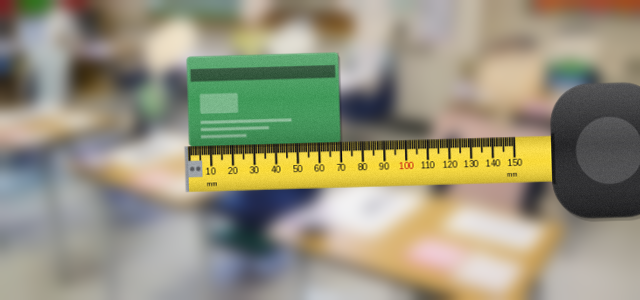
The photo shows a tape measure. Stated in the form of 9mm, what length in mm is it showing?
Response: 70mm
